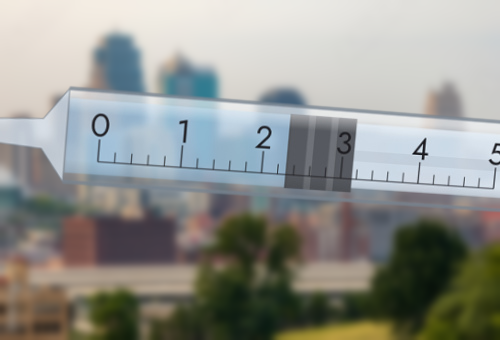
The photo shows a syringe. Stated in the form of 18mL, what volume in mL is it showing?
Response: 2.3mL
